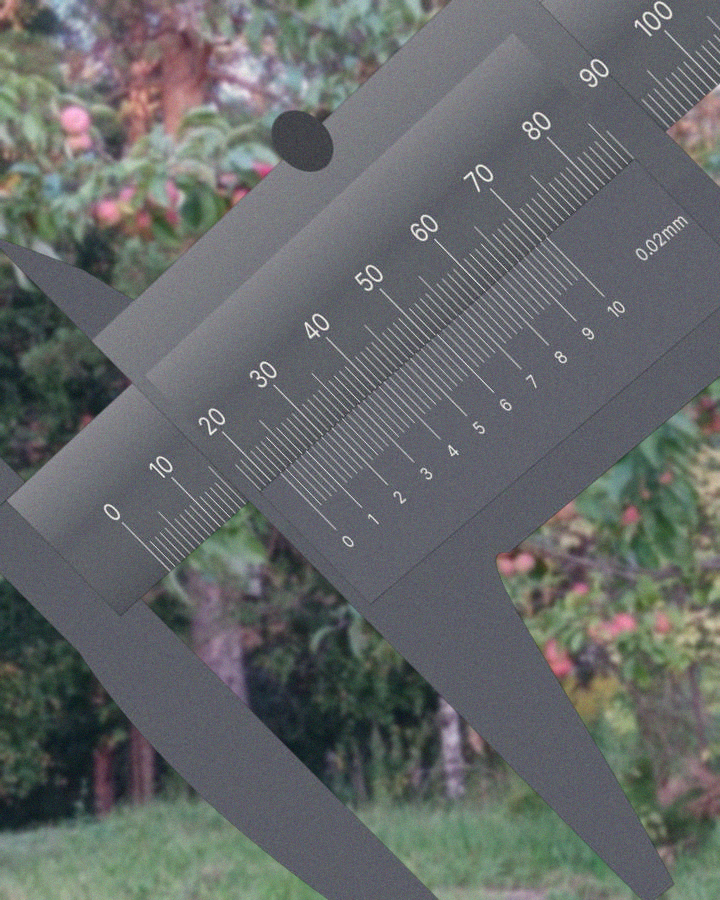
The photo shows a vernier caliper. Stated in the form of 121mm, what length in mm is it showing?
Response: 21.8mm
